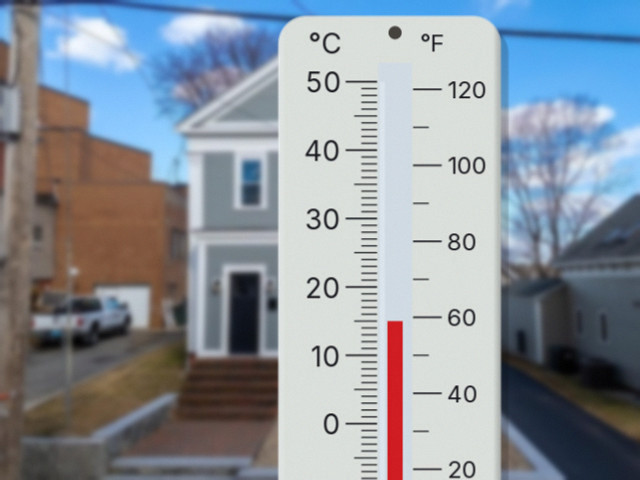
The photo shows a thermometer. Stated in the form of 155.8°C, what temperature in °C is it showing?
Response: 15°C
